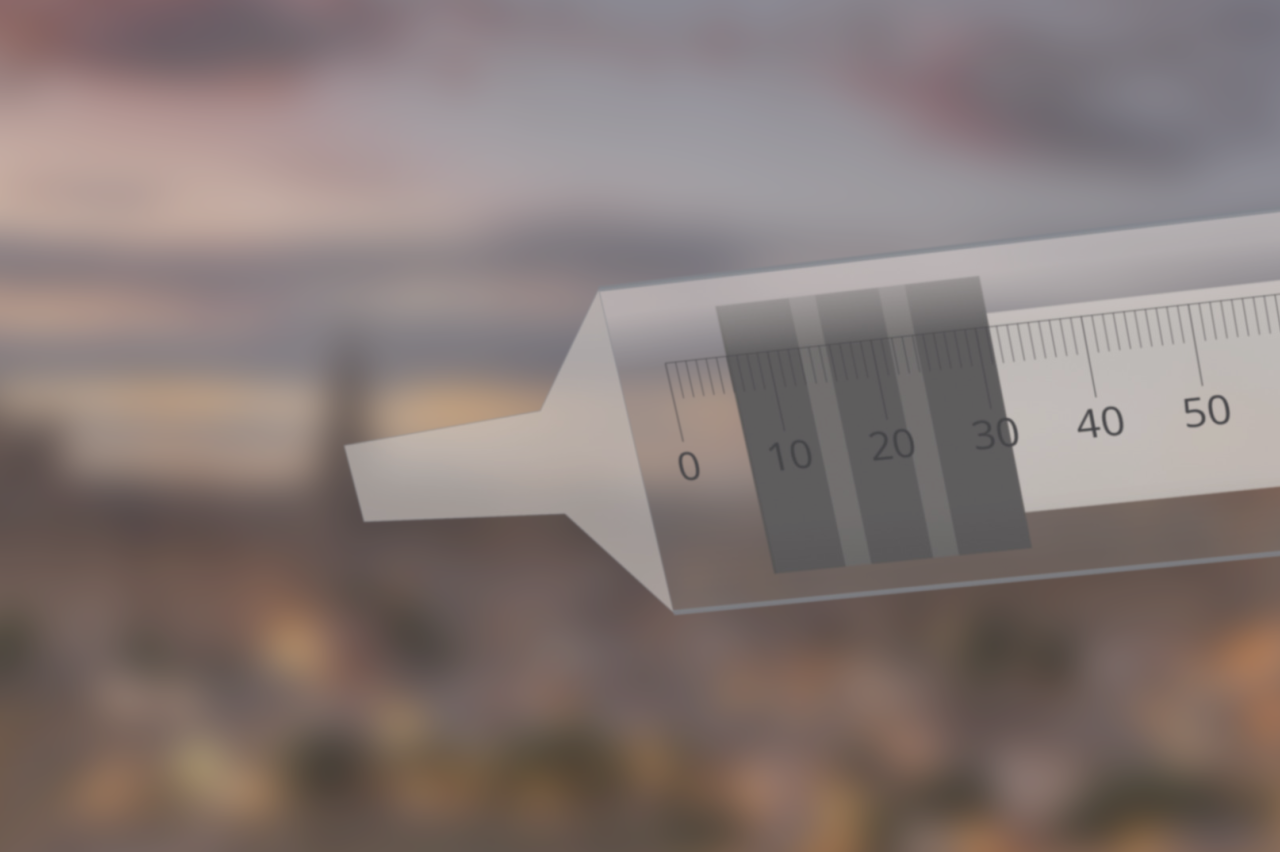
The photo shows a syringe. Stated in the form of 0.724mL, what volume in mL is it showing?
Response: 6mL
